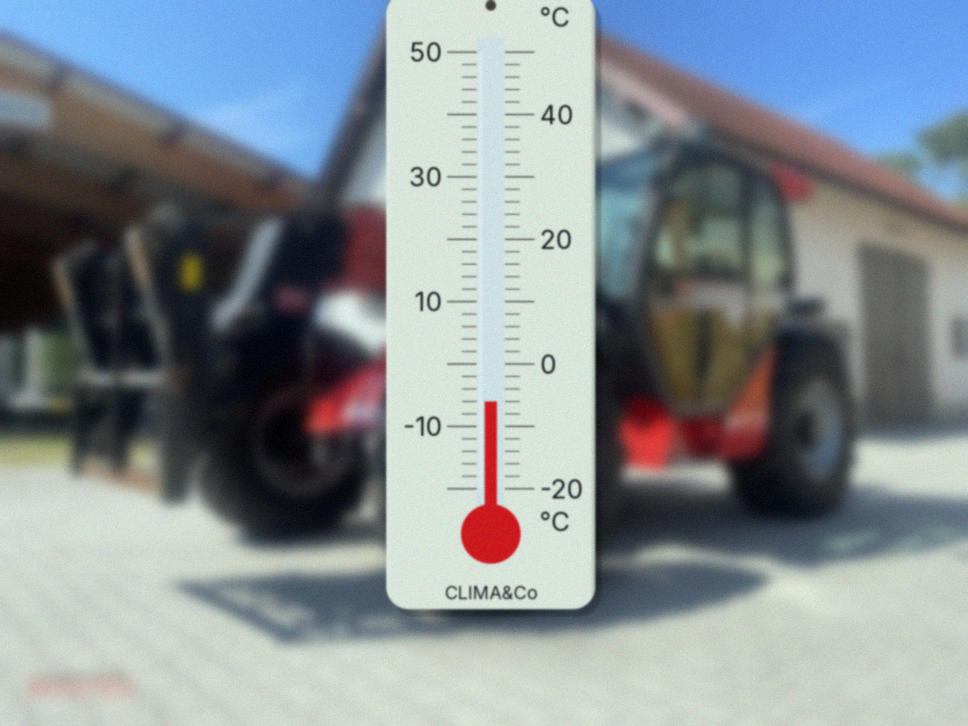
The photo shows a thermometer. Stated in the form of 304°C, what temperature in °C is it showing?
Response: -6°C
